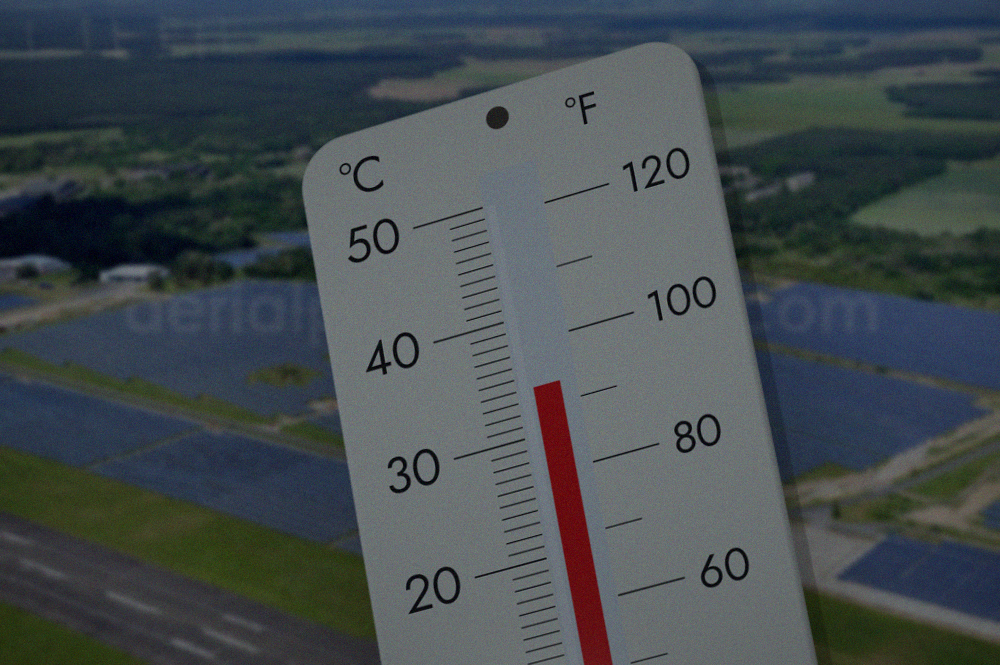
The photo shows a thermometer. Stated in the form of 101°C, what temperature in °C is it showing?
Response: 34°C
